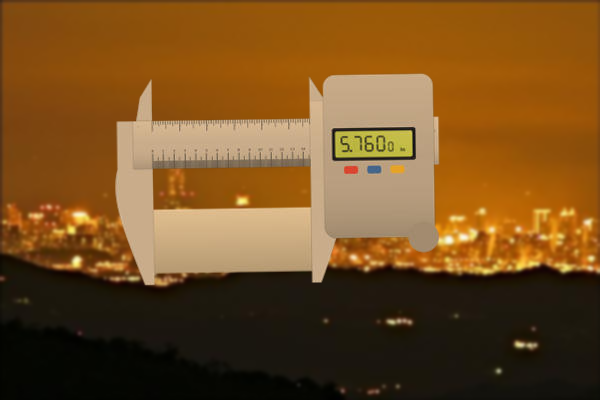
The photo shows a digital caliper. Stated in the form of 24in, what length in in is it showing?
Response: 5.7600in
